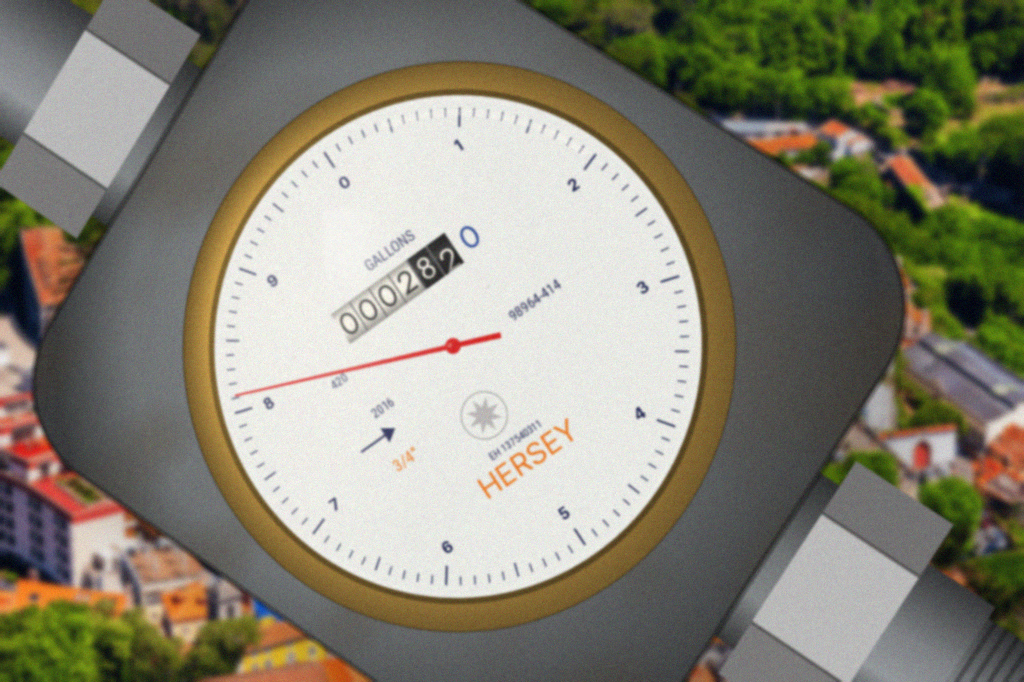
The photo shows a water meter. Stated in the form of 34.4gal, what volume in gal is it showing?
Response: 2818.1gal
